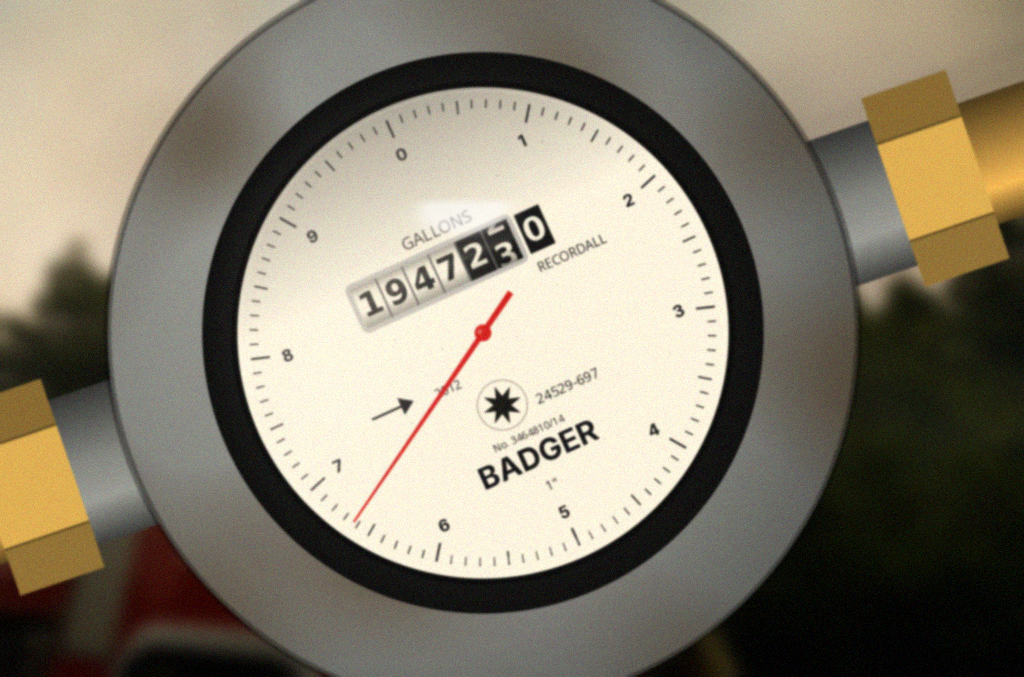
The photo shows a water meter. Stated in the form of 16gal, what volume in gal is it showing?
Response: 1947226.6gal
